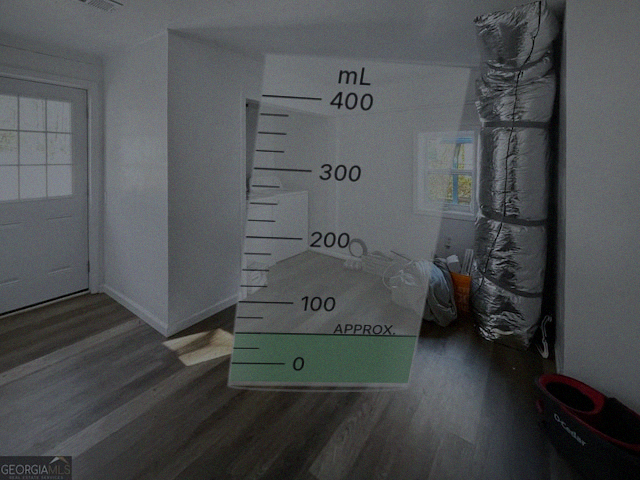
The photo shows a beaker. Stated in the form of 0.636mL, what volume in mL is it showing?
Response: 50mL
